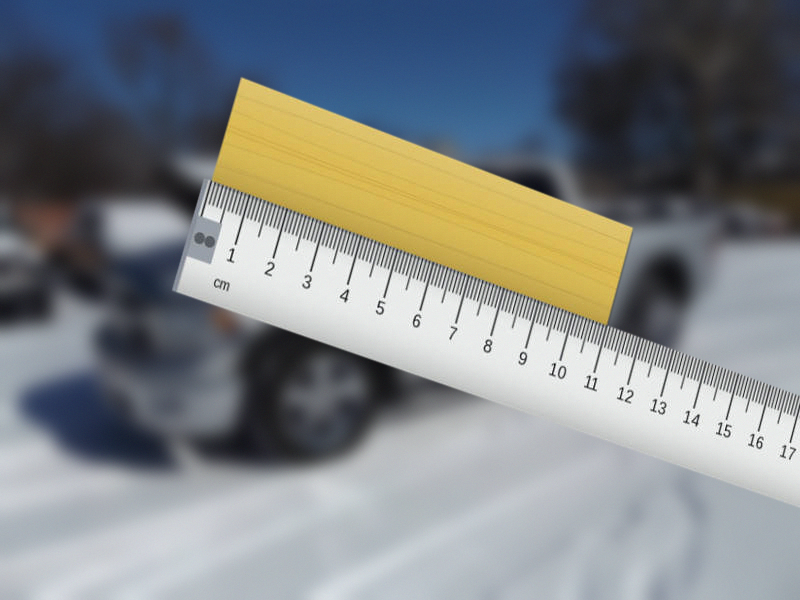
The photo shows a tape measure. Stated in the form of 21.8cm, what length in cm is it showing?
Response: 11cm
